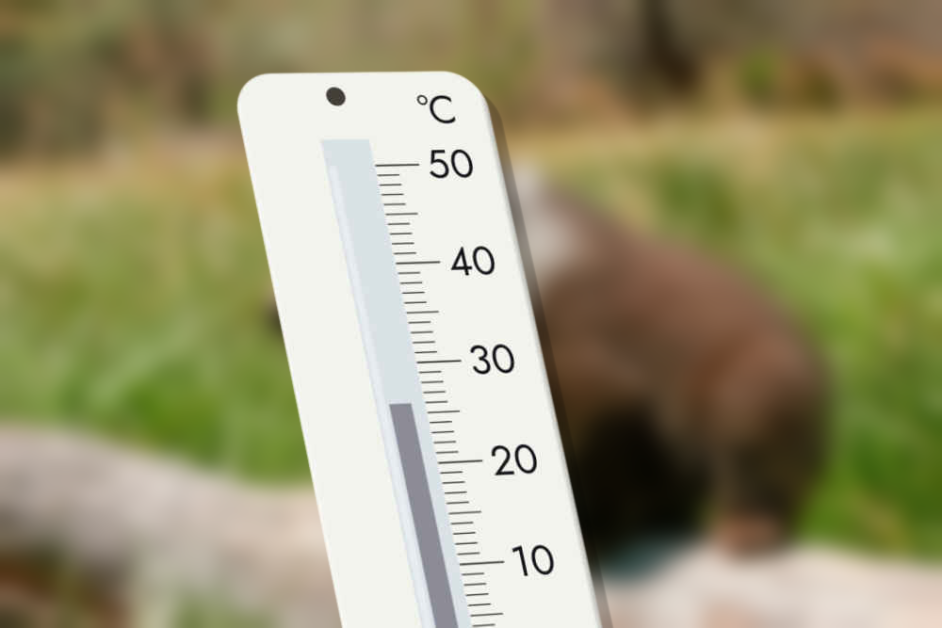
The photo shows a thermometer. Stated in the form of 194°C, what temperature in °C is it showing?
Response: 26°C
